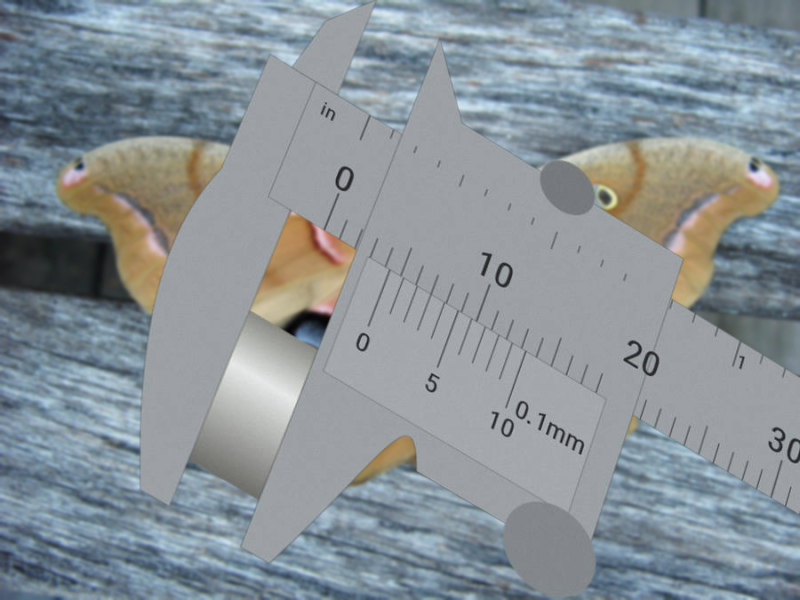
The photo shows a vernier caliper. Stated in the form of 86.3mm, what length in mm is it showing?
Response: 4.3mm
